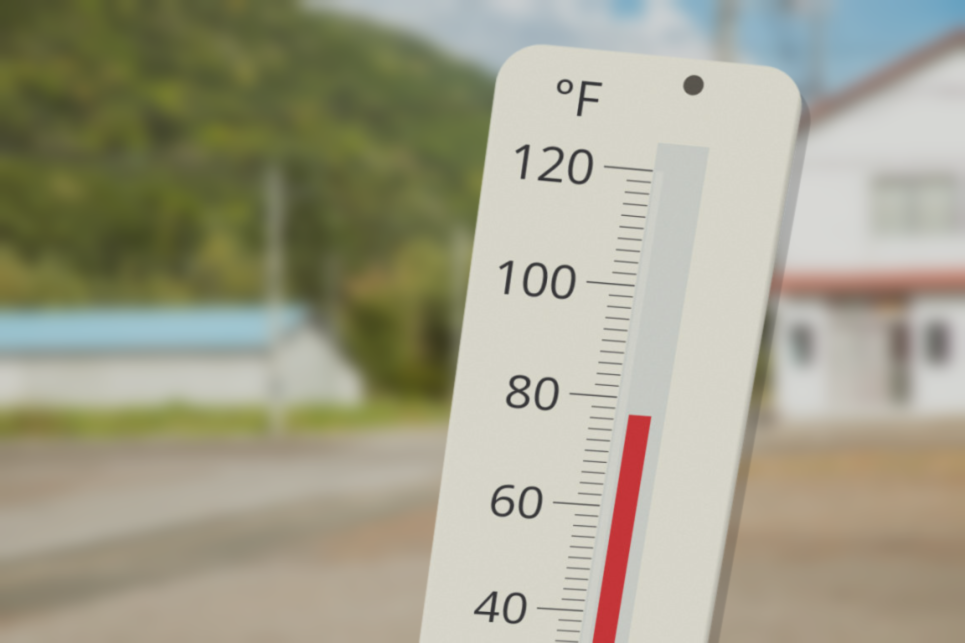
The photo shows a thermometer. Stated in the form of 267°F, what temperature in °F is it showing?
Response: 77°F
